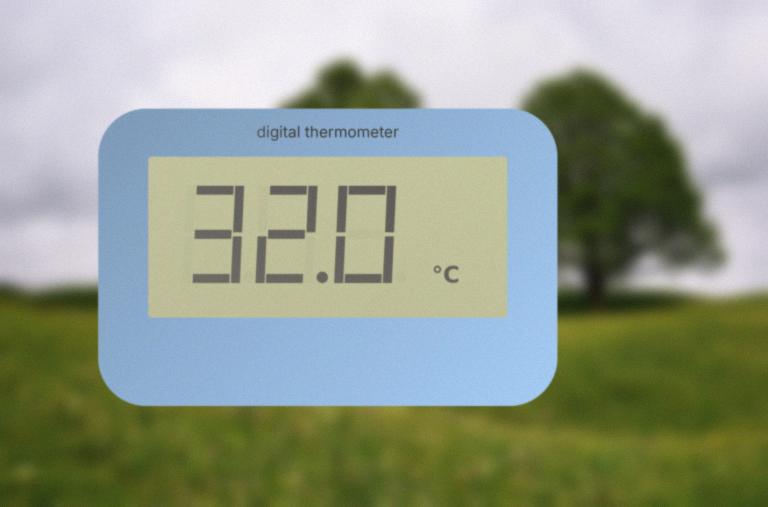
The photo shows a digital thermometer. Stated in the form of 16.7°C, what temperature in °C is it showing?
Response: 32.0°C
